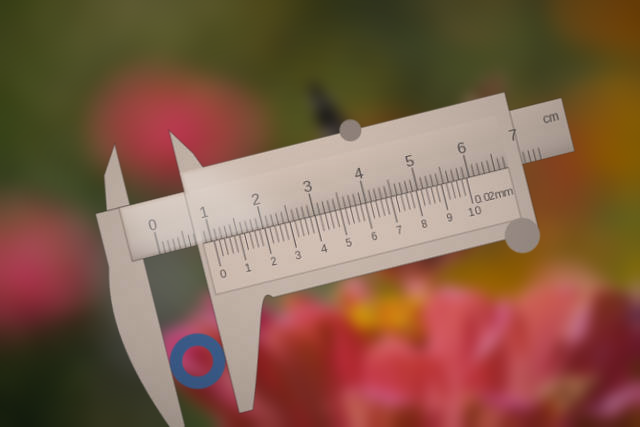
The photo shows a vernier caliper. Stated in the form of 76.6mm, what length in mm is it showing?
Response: 10.5mm
